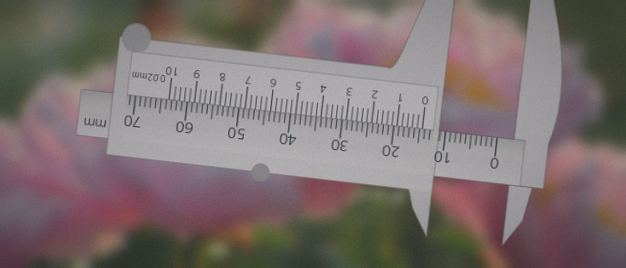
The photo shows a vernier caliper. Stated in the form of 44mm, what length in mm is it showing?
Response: 14.5mm
